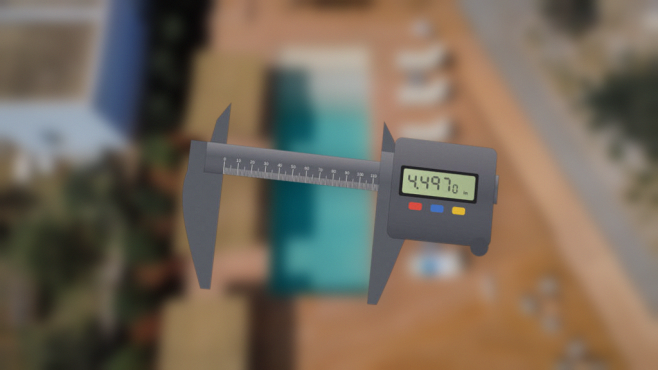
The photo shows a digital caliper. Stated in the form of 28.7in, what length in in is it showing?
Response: 4.4970in
